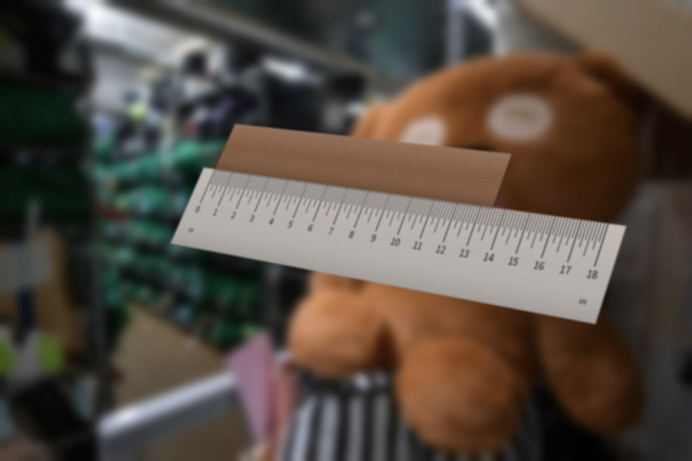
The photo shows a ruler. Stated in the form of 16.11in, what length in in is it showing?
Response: 13.5in
